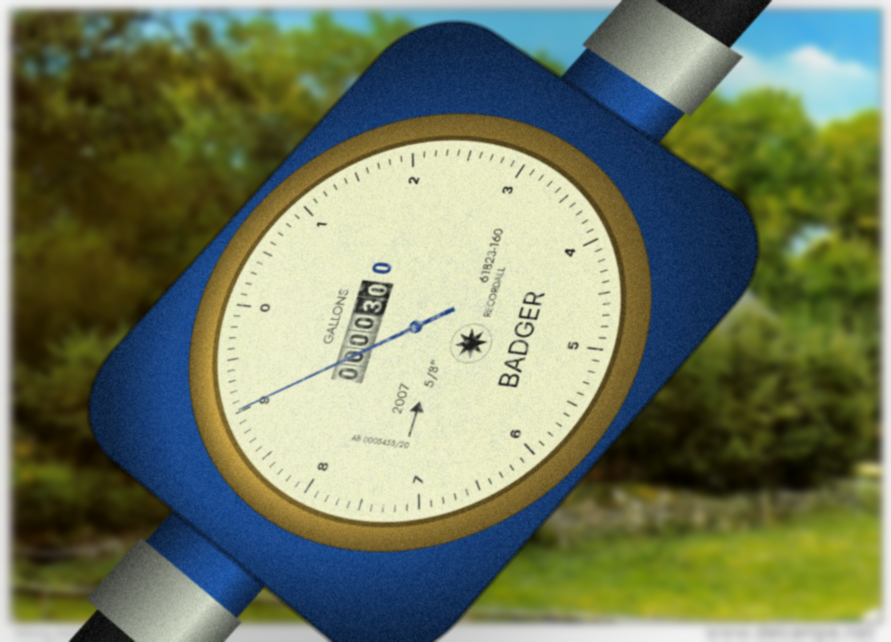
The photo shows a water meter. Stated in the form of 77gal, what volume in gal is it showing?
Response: 299.0gal
